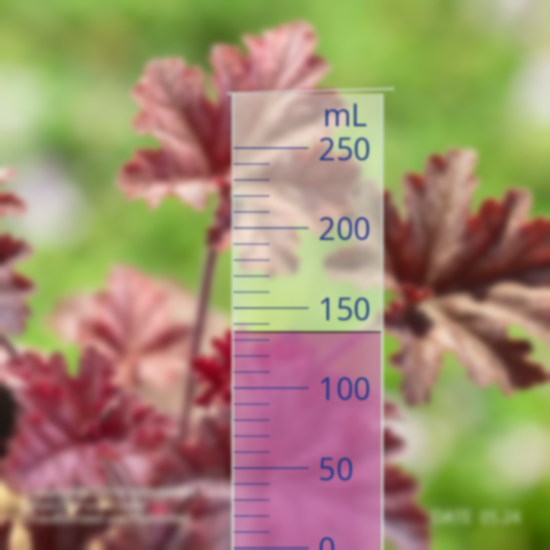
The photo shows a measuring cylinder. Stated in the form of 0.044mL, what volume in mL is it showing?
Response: 135mL
